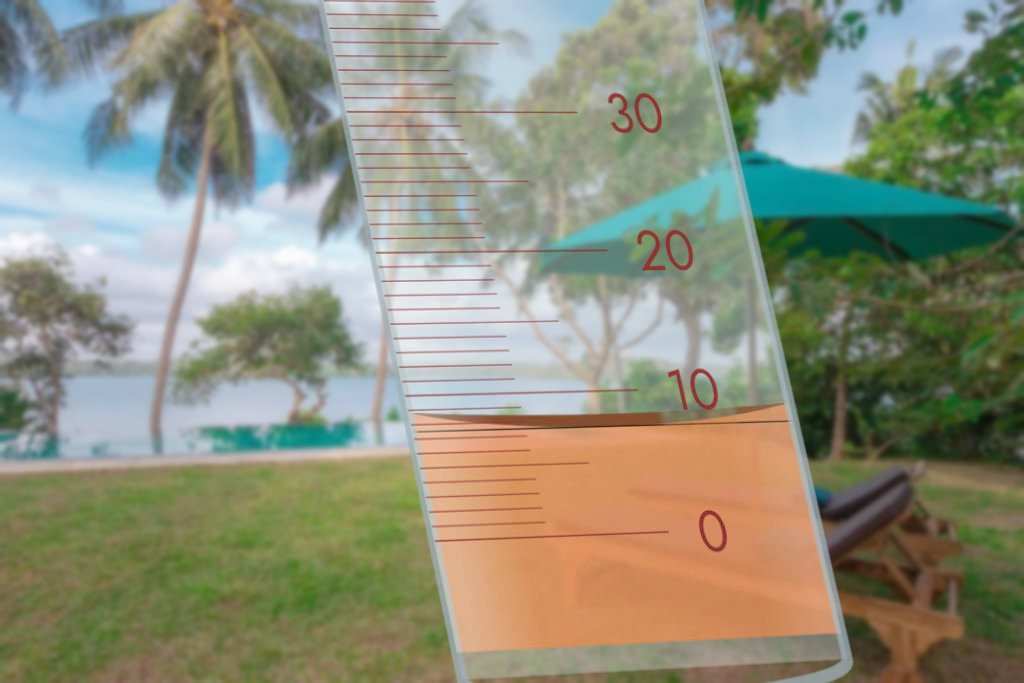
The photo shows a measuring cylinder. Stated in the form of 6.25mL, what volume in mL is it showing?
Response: 7.5mL
